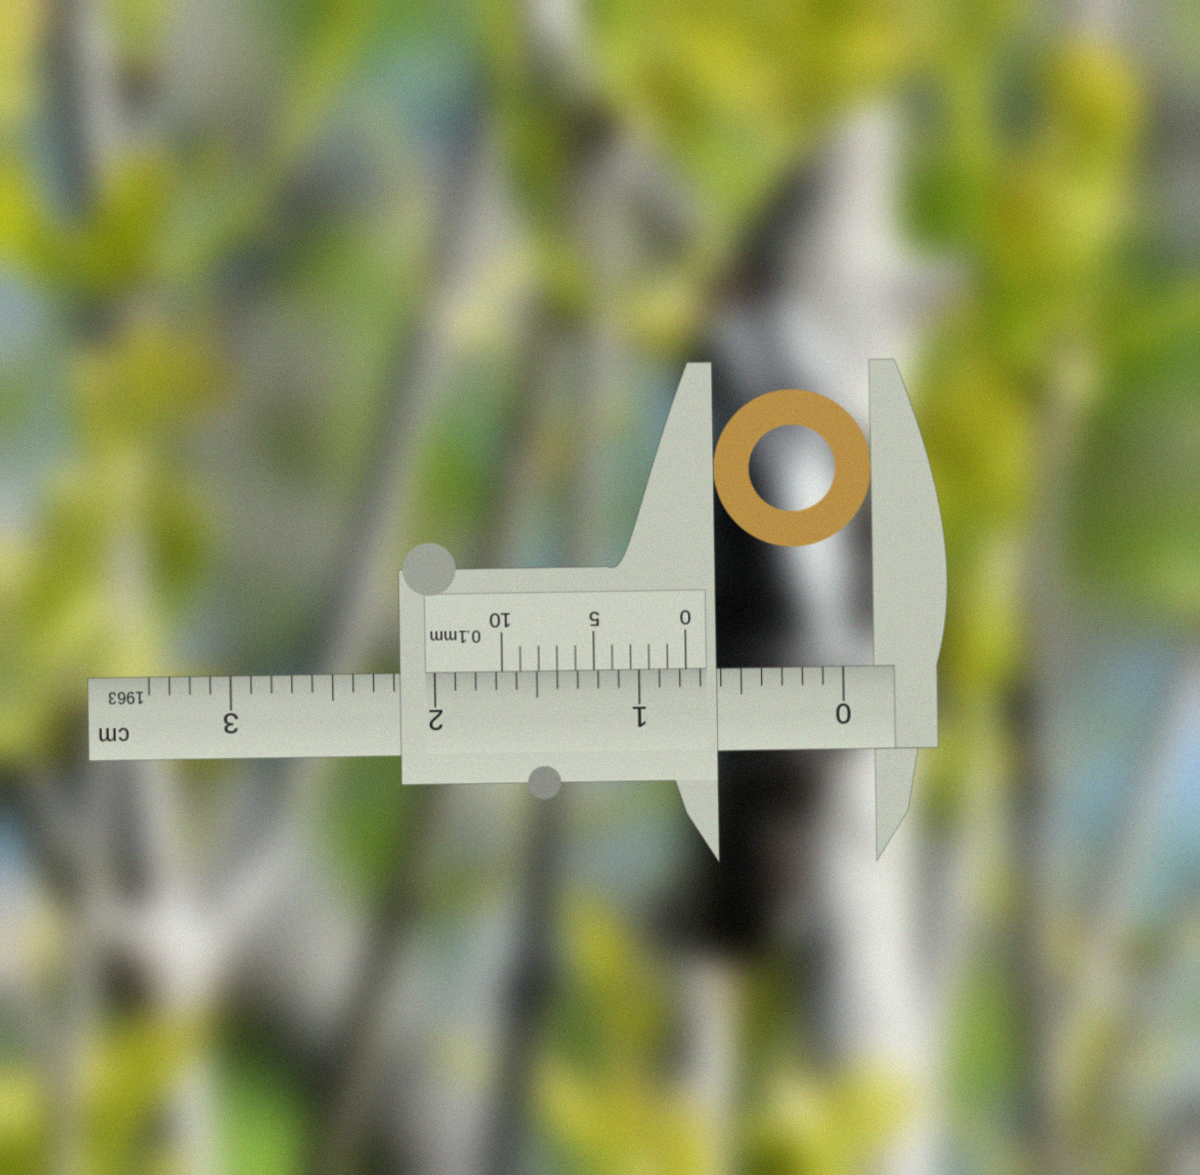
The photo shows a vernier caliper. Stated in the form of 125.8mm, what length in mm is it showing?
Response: 7.7mm
